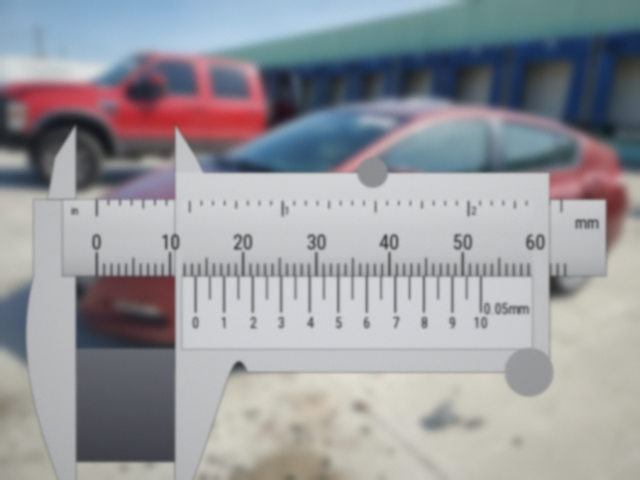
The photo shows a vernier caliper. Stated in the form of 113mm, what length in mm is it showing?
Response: 13.5mm
